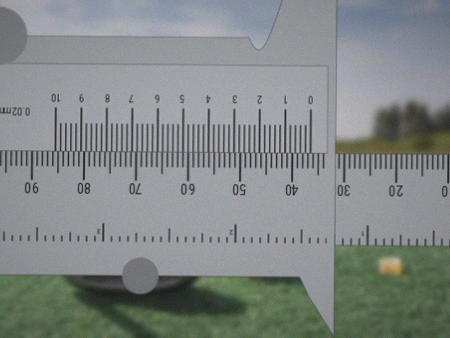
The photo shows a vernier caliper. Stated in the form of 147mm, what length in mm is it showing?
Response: 36.5mm
